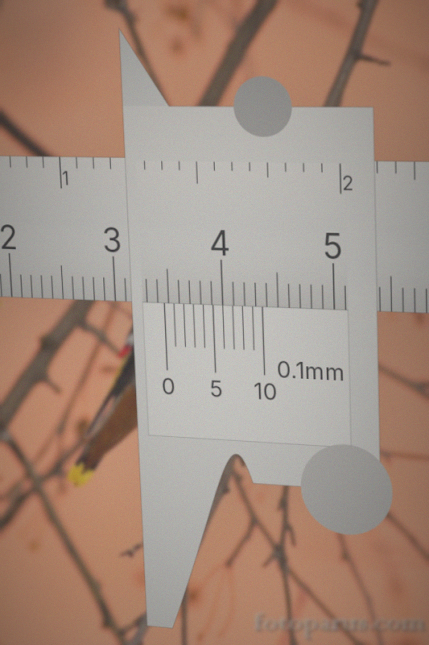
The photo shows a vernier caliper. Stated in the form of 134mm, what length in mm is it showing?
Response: 34.6mm
